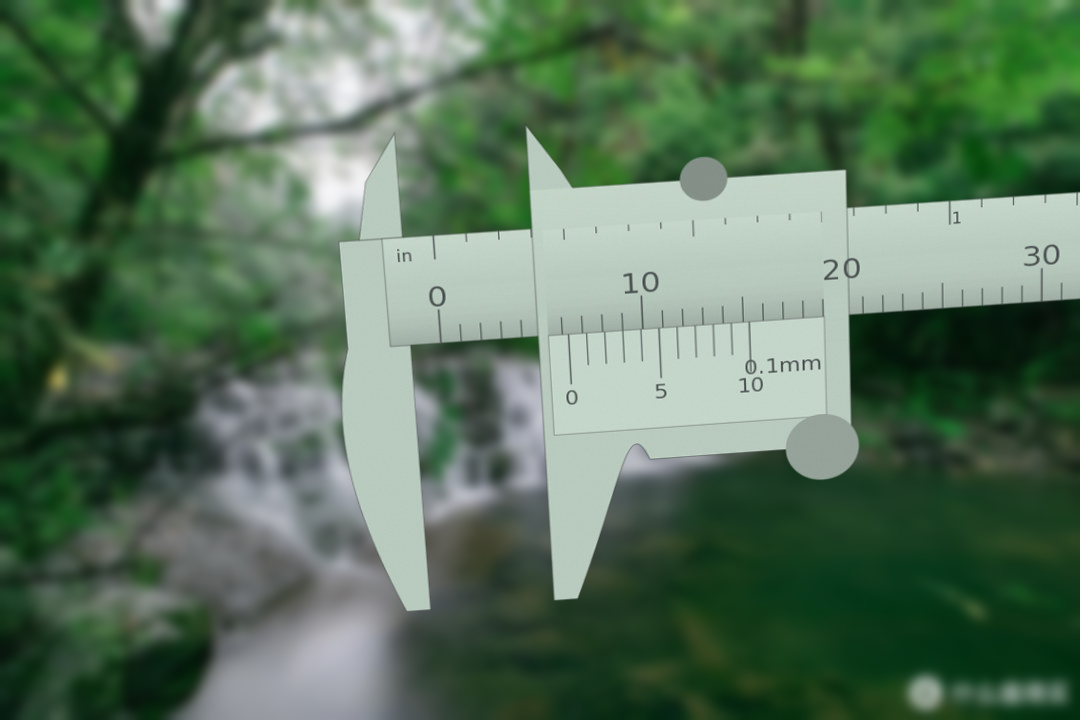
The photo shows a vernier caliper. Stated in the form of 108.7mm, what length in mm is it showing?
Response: 6.3mm
